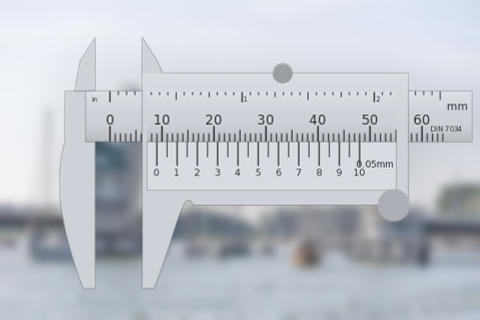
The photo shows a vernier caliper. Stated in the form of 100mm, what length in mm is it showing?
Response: 9.0mm
